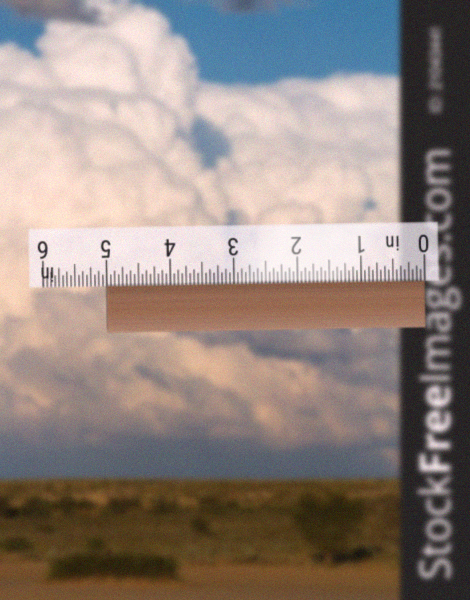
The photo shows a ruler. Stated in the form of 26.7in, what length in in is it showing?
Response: 5in
